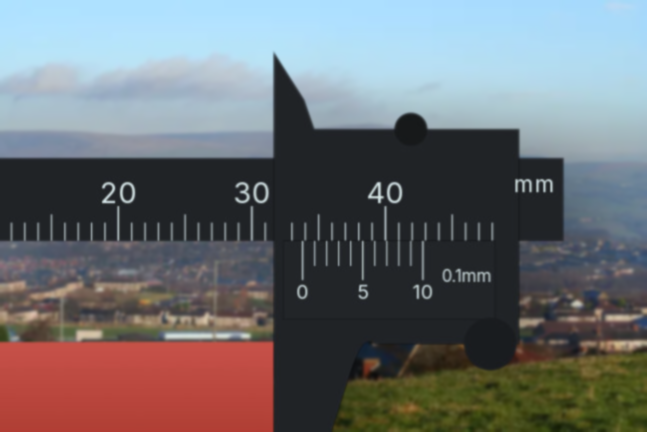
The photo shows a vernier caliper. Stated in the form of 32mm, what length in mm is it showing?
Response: 33.8mm
